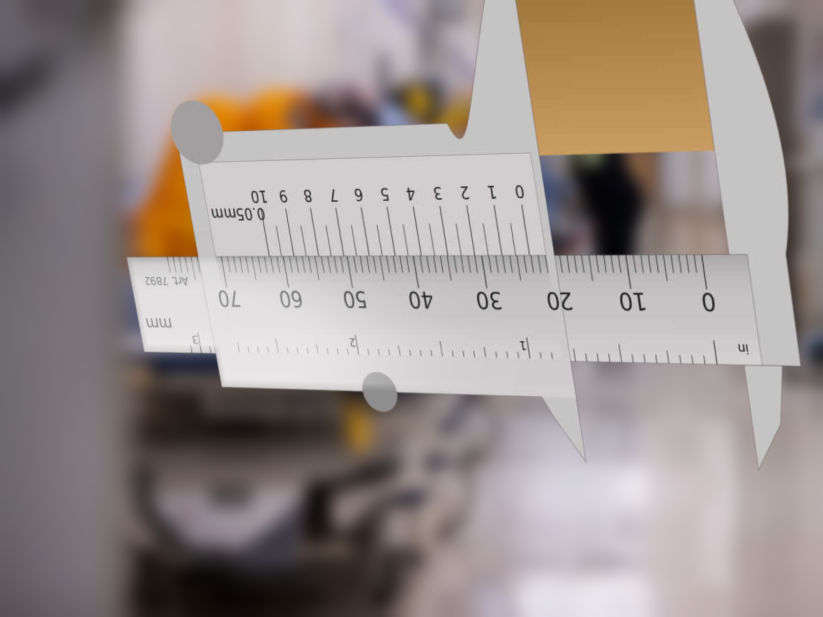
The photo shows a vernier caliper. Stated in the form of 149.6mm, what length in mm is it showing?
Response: 23.2mm
